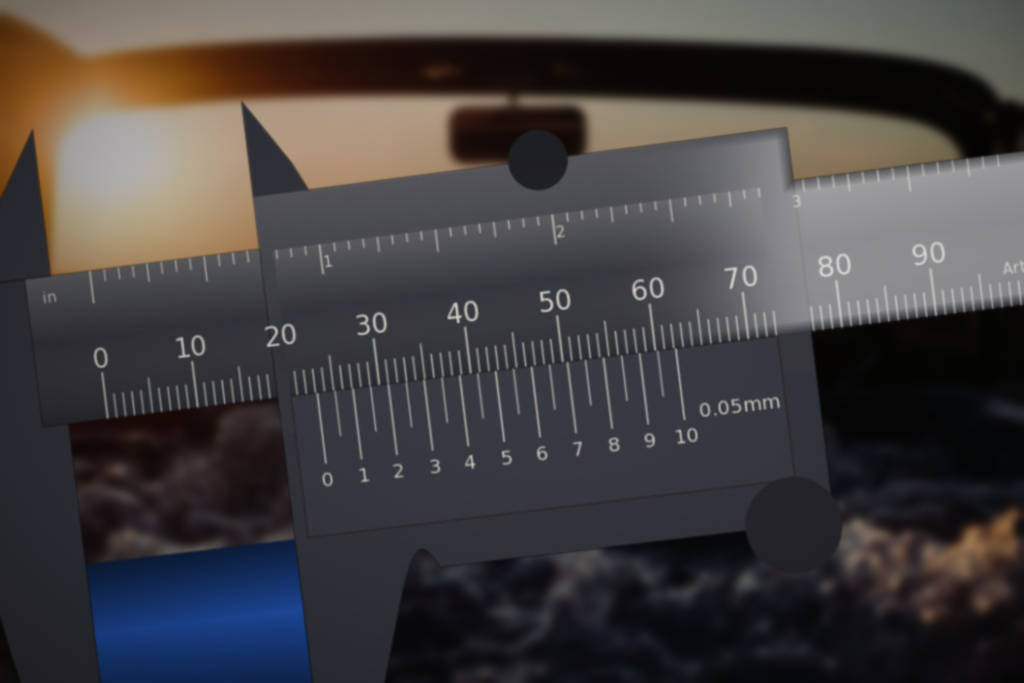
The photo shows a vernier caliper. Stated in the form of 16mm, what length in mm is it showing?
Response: 23.2mm
